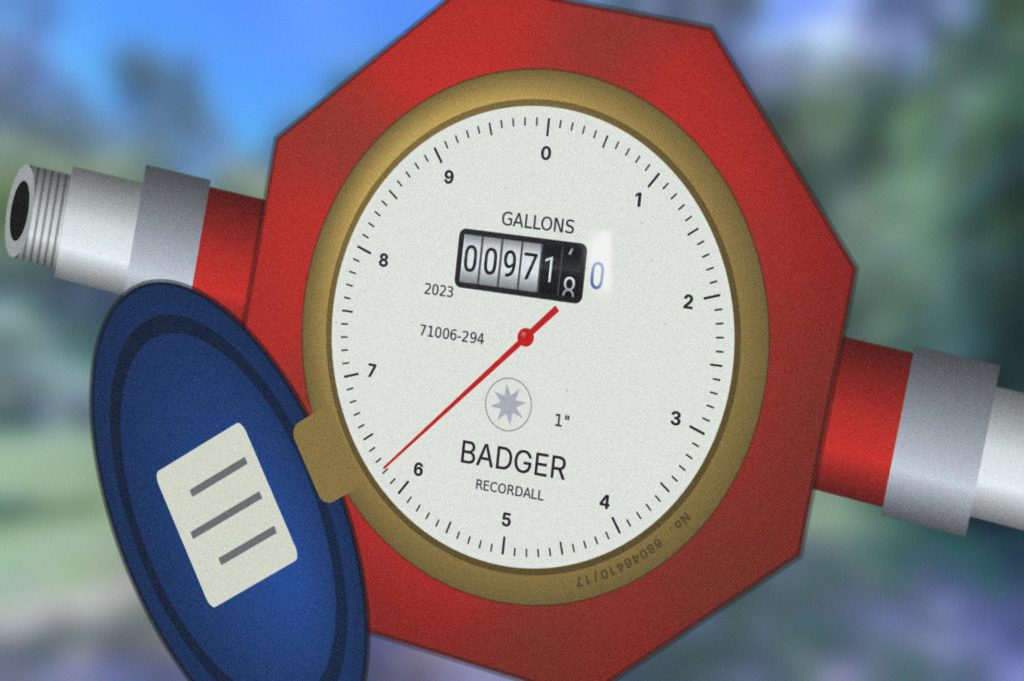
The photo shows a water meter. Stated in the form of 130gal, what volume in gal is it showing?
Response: 97176.2gal
